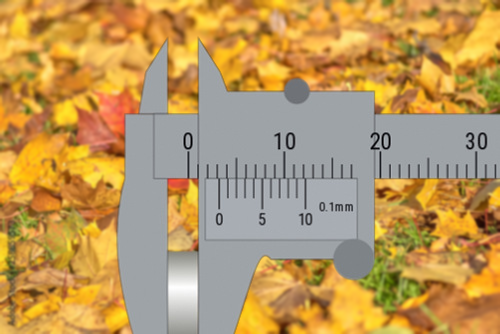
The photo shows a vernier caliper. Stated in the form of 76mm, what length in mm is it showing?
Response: 3.2mm
